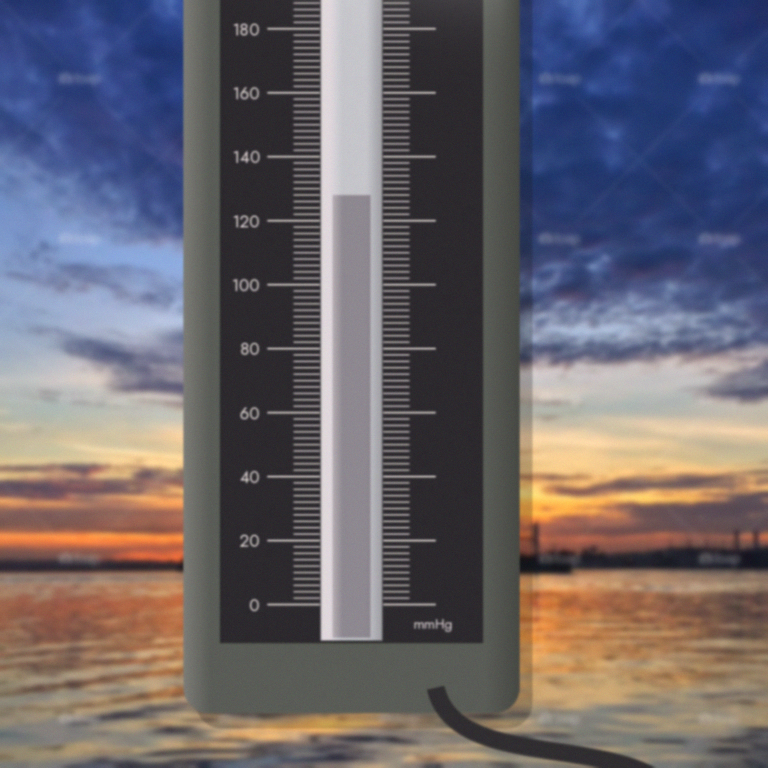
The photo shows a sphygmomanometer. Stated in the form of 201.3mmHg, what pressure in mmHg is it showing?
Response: 128mmHg
